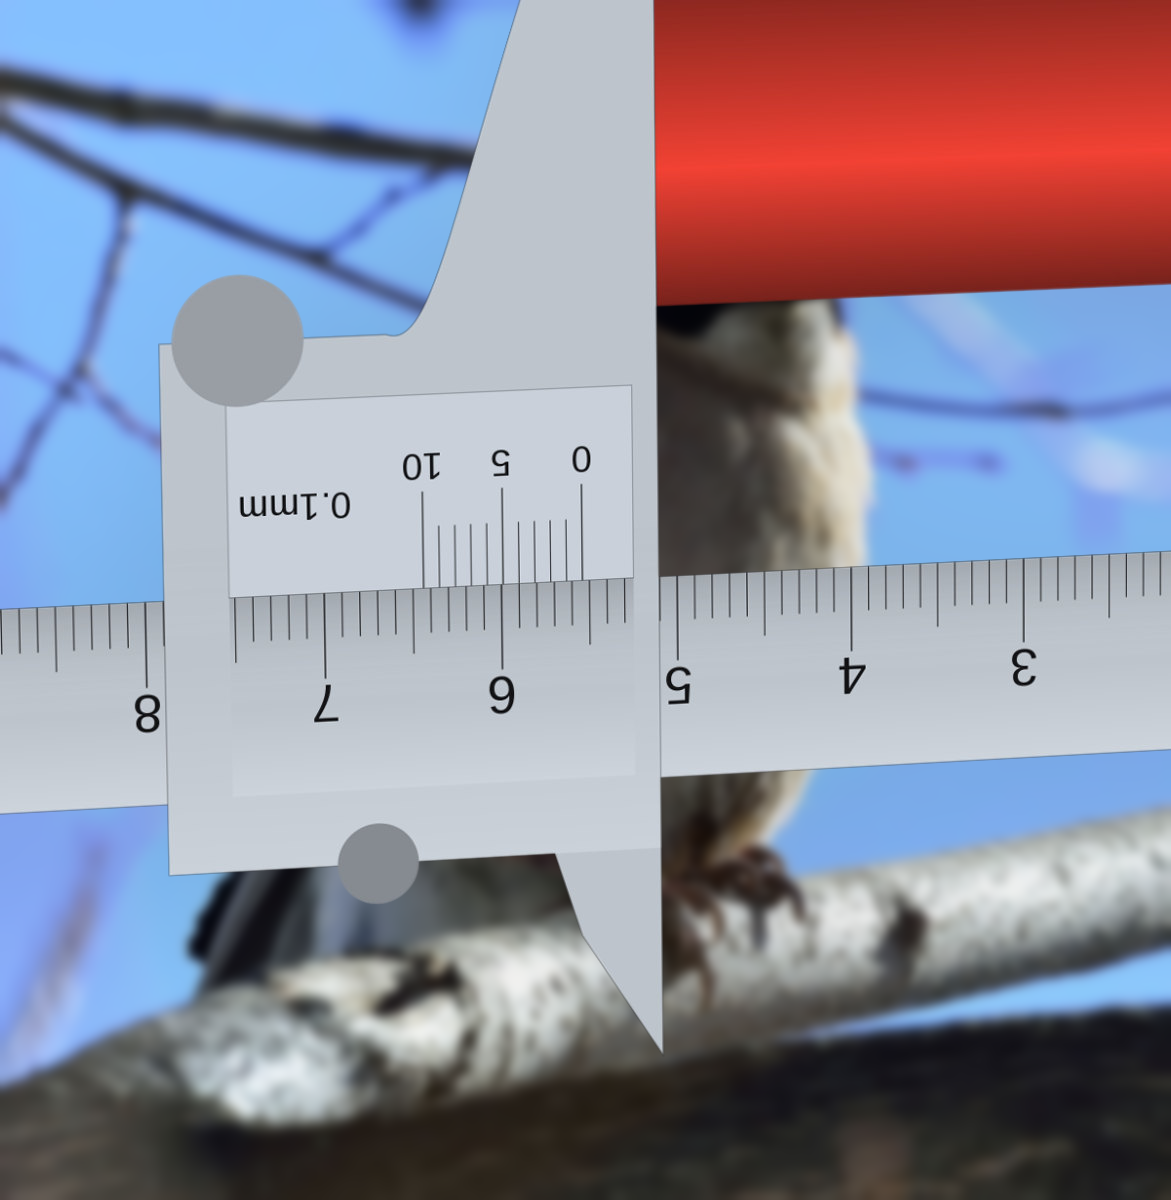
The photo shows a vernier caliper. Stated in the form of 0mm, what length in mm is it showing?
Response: 55.4mm
